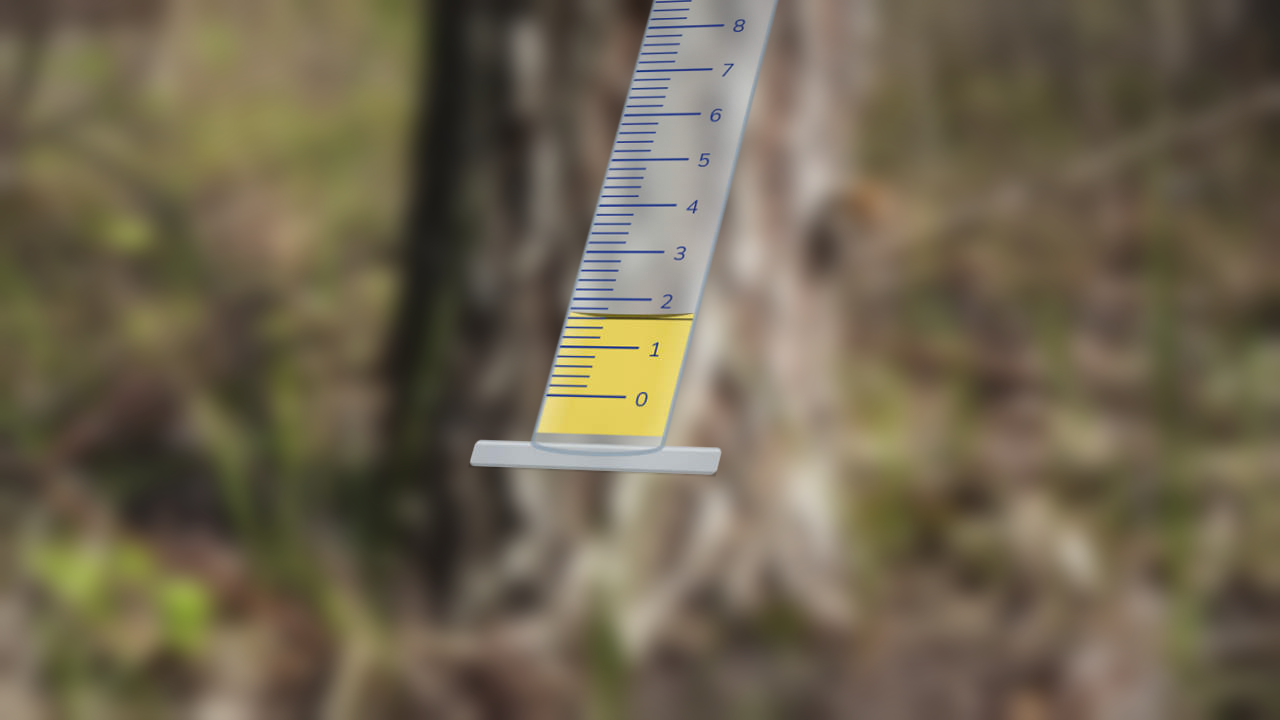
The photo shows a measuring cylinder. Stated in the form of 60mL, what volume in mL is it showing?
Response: 1.6mL
